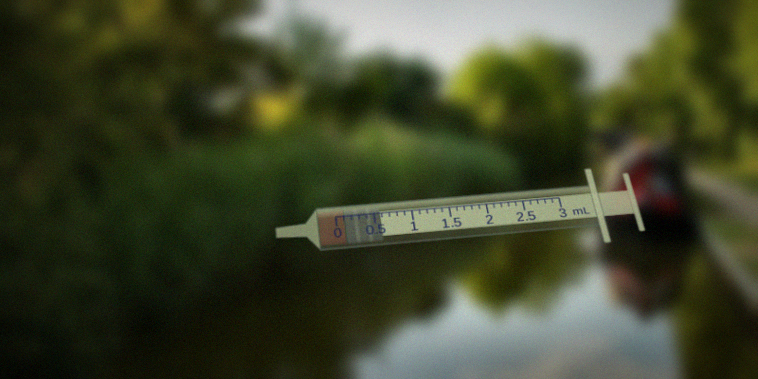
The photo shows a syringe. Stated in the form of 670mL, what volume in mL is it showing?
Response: 0.1mL
